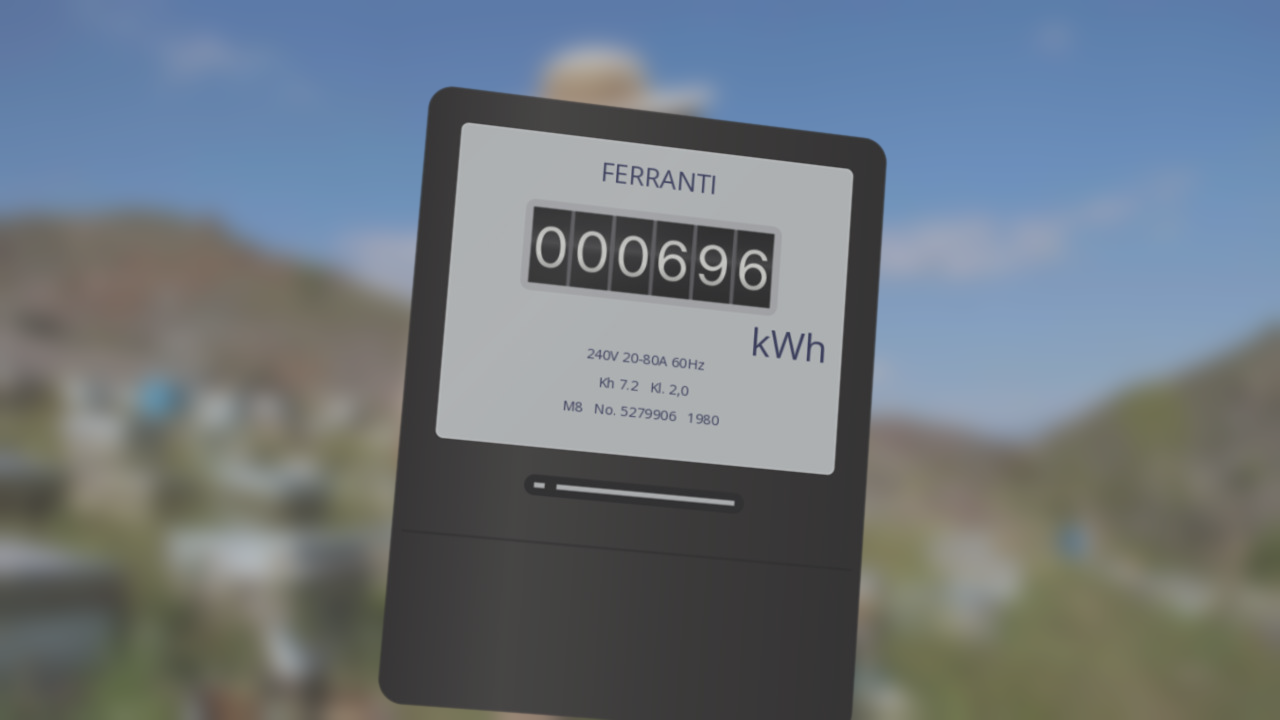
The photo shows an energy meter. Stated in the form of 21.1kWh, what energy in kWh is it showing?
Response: 696kWh
